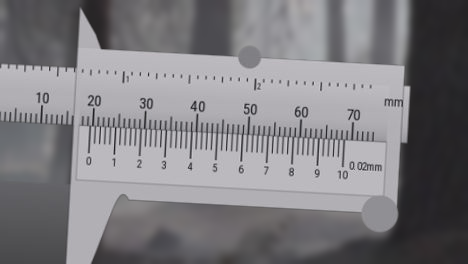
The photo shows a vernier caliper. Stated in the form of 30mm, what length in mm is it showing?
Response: 19.5mm
